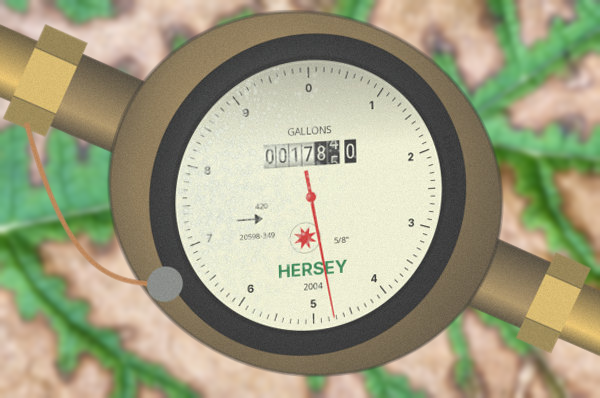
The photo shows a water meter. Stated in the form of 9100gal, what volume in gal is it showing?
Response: 17844.7gal
